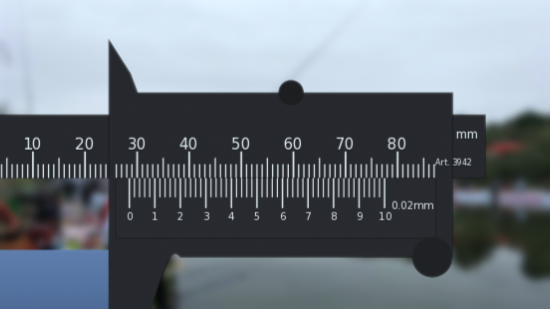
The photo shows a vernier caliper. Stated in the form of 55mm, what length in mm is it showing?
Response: 28.5mm
